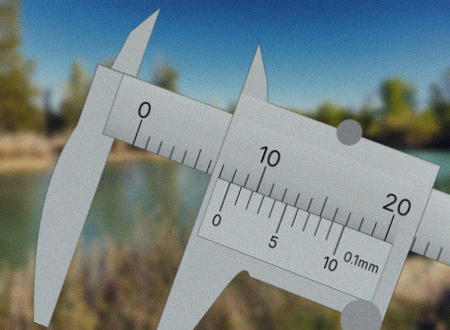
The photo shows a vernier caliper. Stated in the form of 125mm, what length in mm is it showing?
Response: 7.9mm
